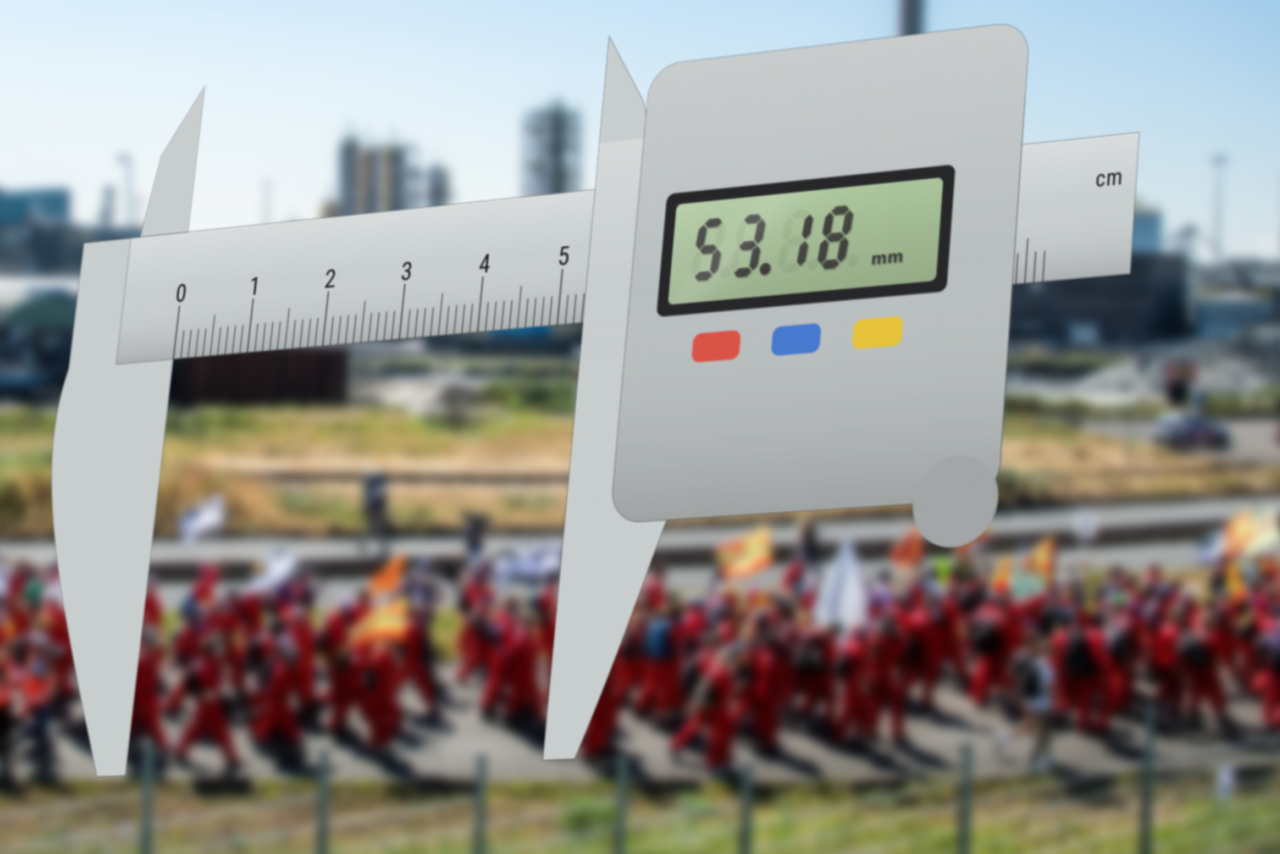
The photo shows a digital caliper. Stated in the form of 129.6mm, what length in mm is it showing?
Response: 53.18mm
